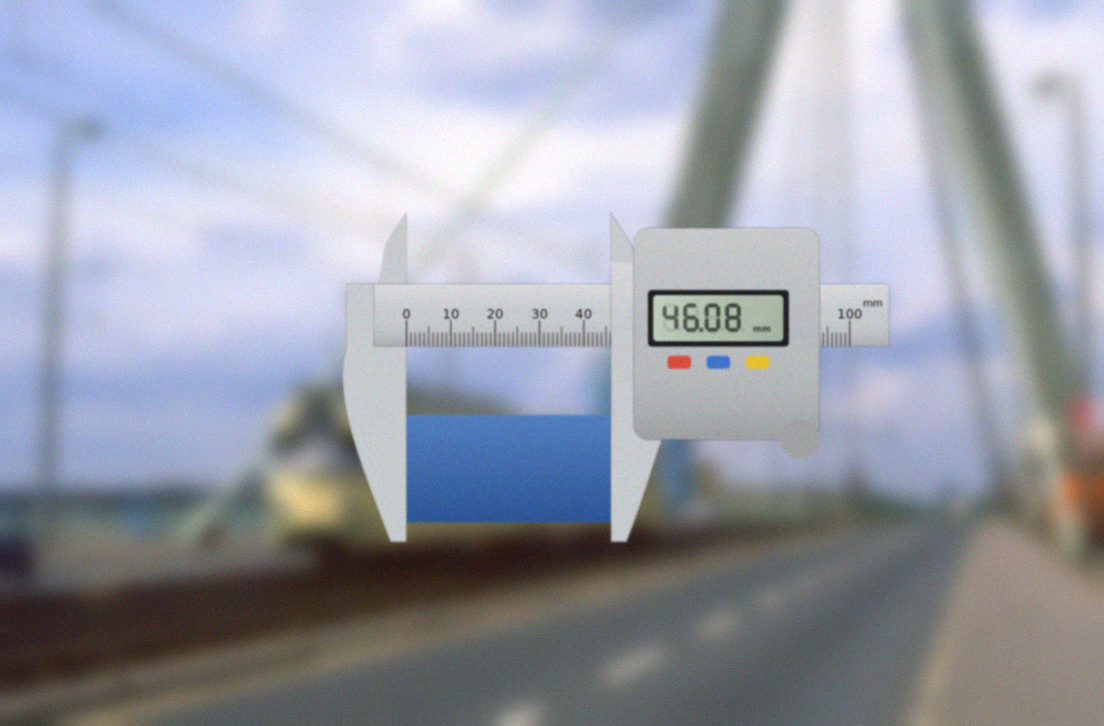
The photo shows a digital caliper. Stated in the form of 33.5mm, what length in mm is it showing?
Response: 46.08mm
